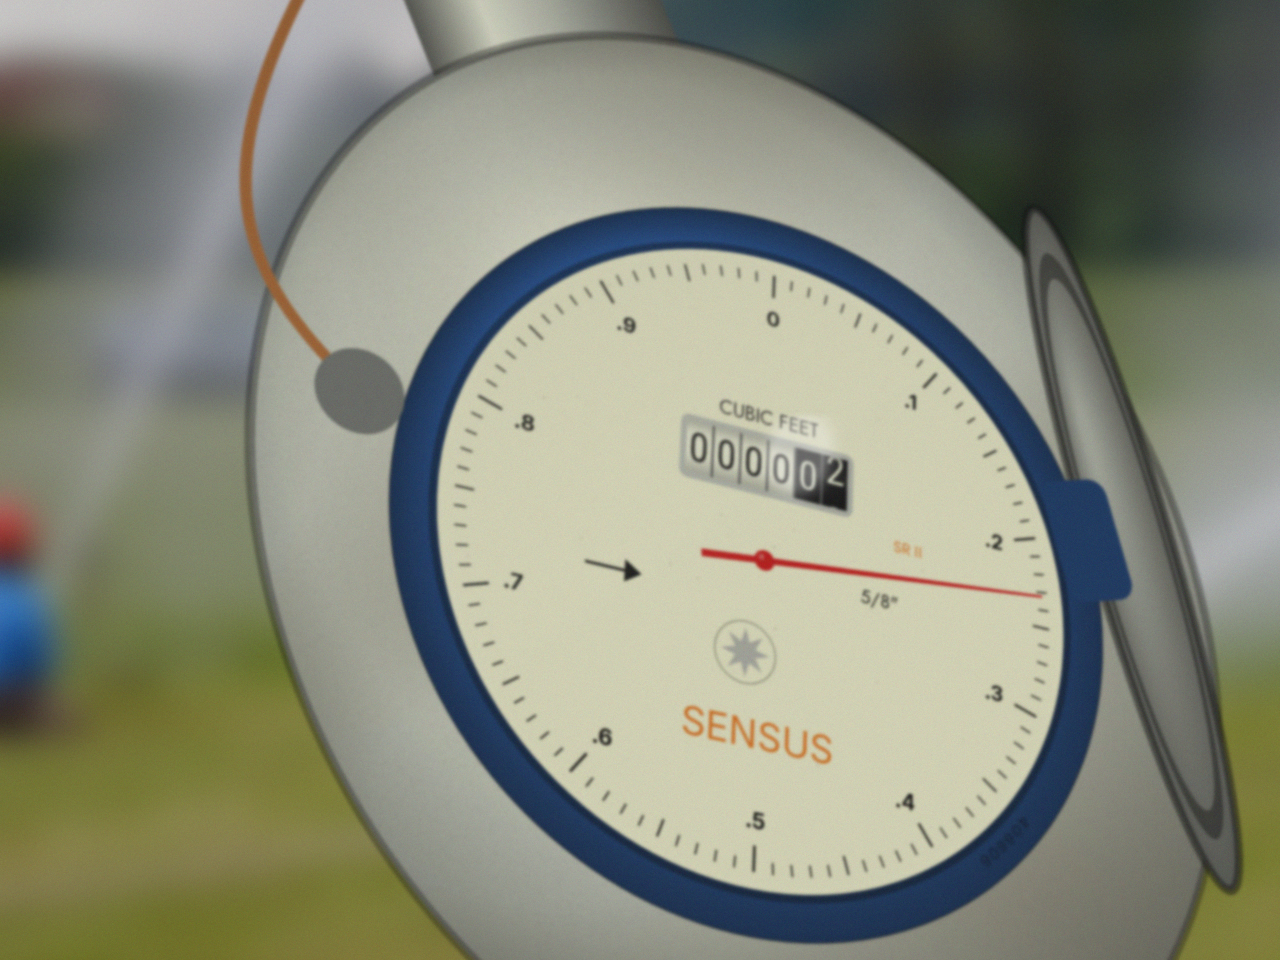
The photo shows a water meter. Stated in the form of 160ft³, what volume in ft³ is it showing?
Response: 2.23ft³
